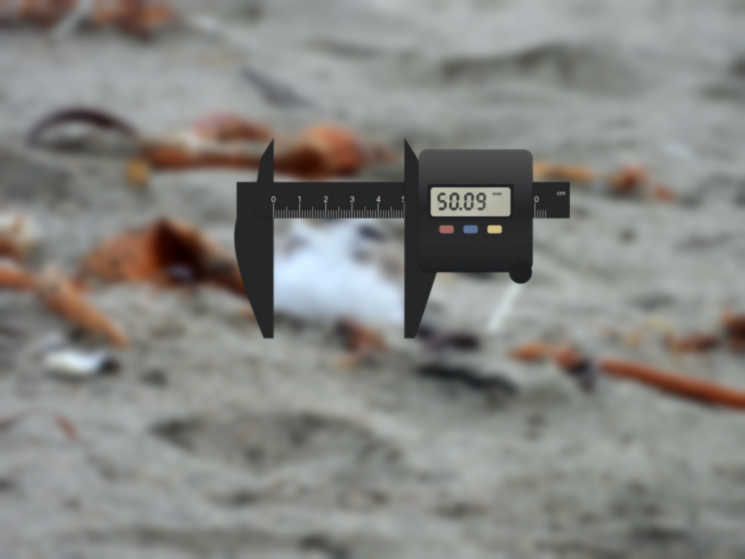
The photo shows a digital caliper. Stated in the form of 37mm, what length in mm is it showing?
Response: 50.09mm
